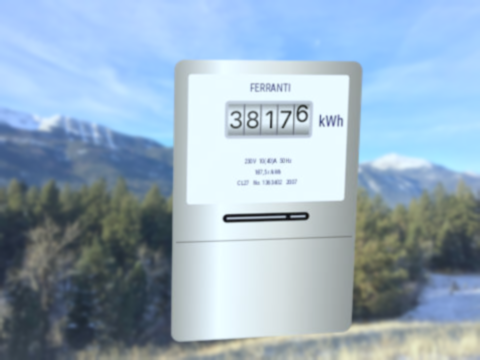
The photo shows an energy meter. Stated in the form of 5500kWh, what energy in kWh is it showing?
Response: 38176kWh
